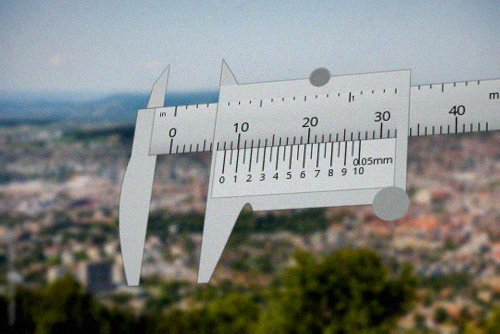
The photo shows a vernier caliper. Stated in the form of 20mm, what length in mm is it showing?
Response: 8.2mm
